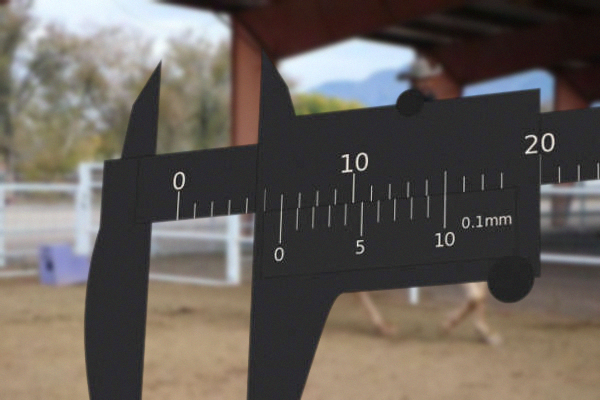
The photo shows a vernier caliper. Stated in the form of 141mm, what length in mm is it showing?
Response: 6.0mm
